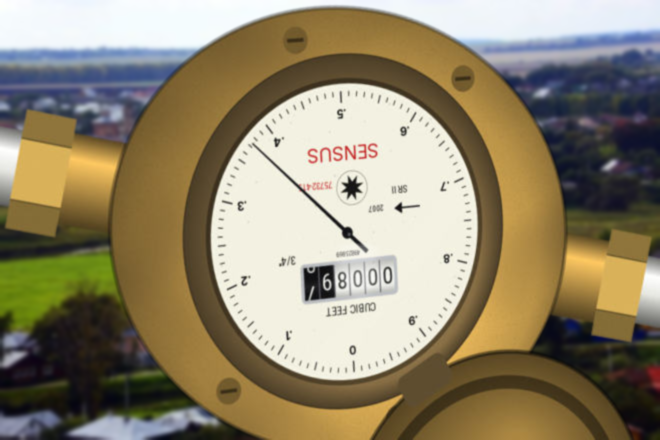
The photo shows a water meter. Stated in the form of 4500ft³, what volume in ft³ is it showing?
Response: 897.37ft³
